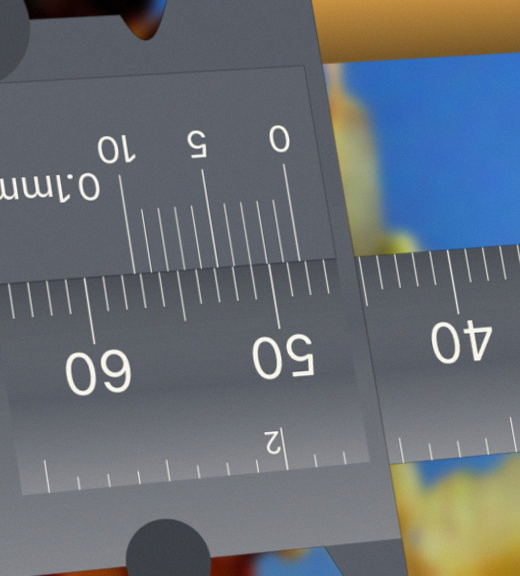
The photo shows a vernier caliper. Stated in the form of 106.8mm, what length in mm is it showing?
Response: 48.3mm
